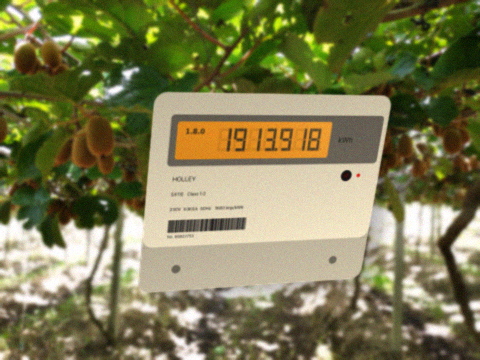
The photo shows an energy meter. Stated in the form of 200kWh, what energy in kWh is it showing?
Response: 1913.918kWh
